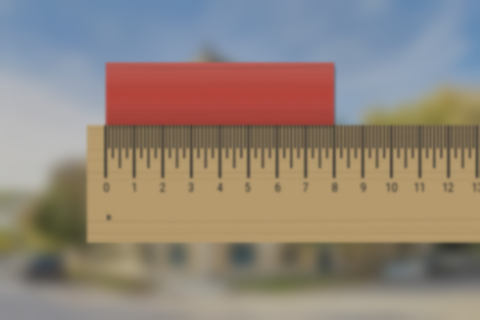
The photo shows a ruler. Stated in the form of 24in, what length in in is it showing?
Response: 8in
